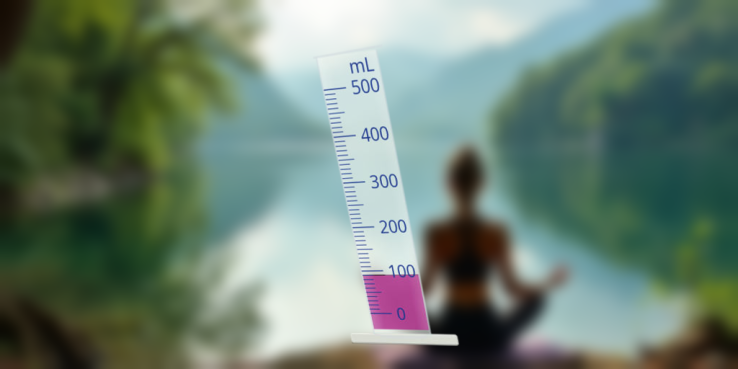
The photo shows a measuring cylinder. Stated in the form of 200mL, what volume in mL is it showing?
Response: 90mL
